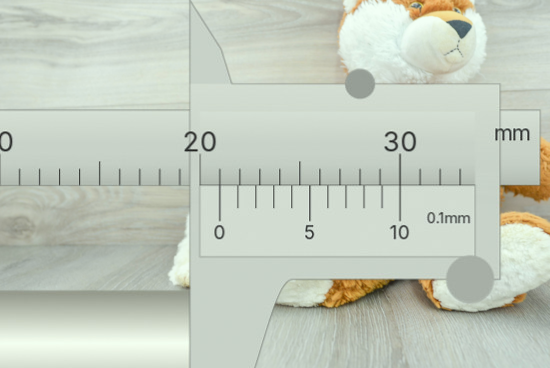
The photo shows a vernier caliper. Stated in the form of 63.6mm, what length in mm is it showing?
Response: 21.0mm
